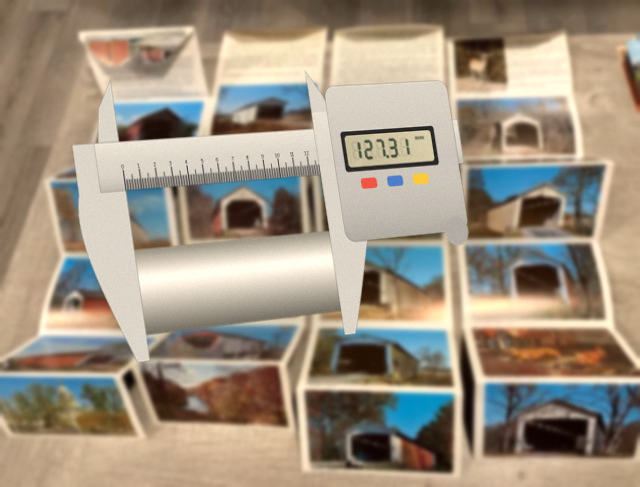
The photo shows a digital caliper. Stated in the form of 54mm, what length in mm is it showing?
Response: 127.31mm
